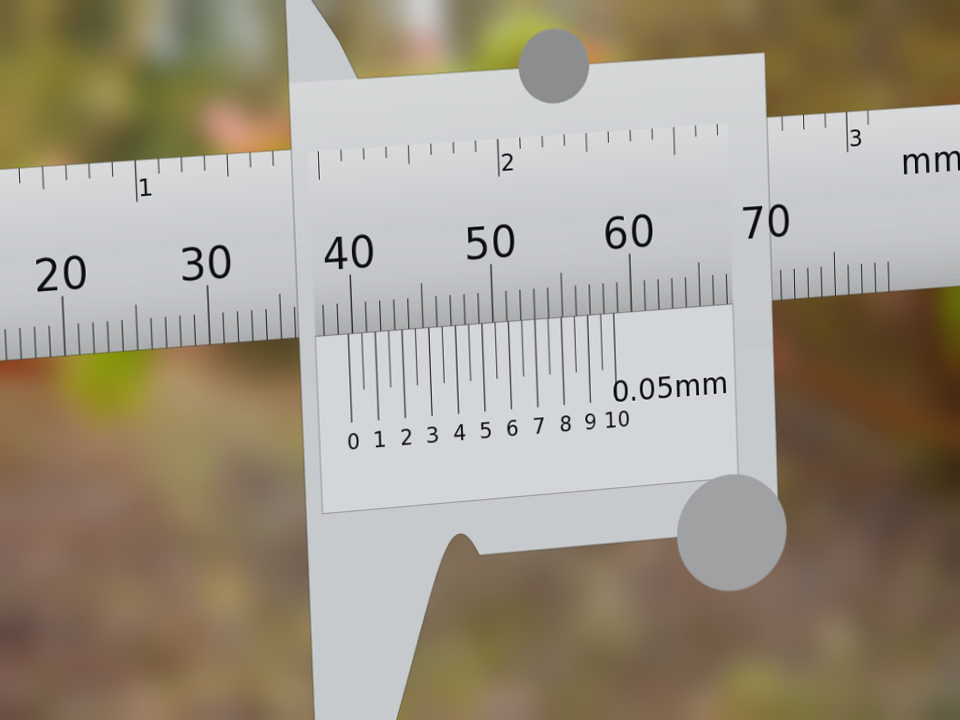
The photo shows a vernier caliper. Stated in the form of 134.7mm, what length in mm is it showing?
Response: 39.7mm
